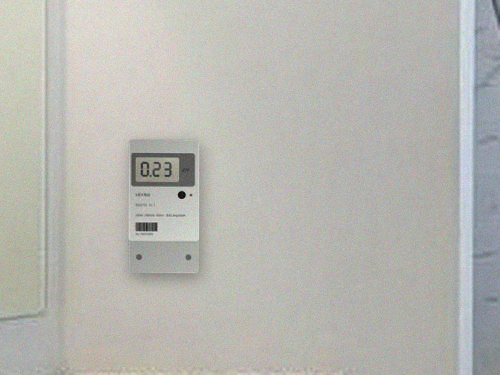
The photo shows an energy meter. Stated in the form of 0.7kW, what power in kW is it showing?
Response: 0.23kW
